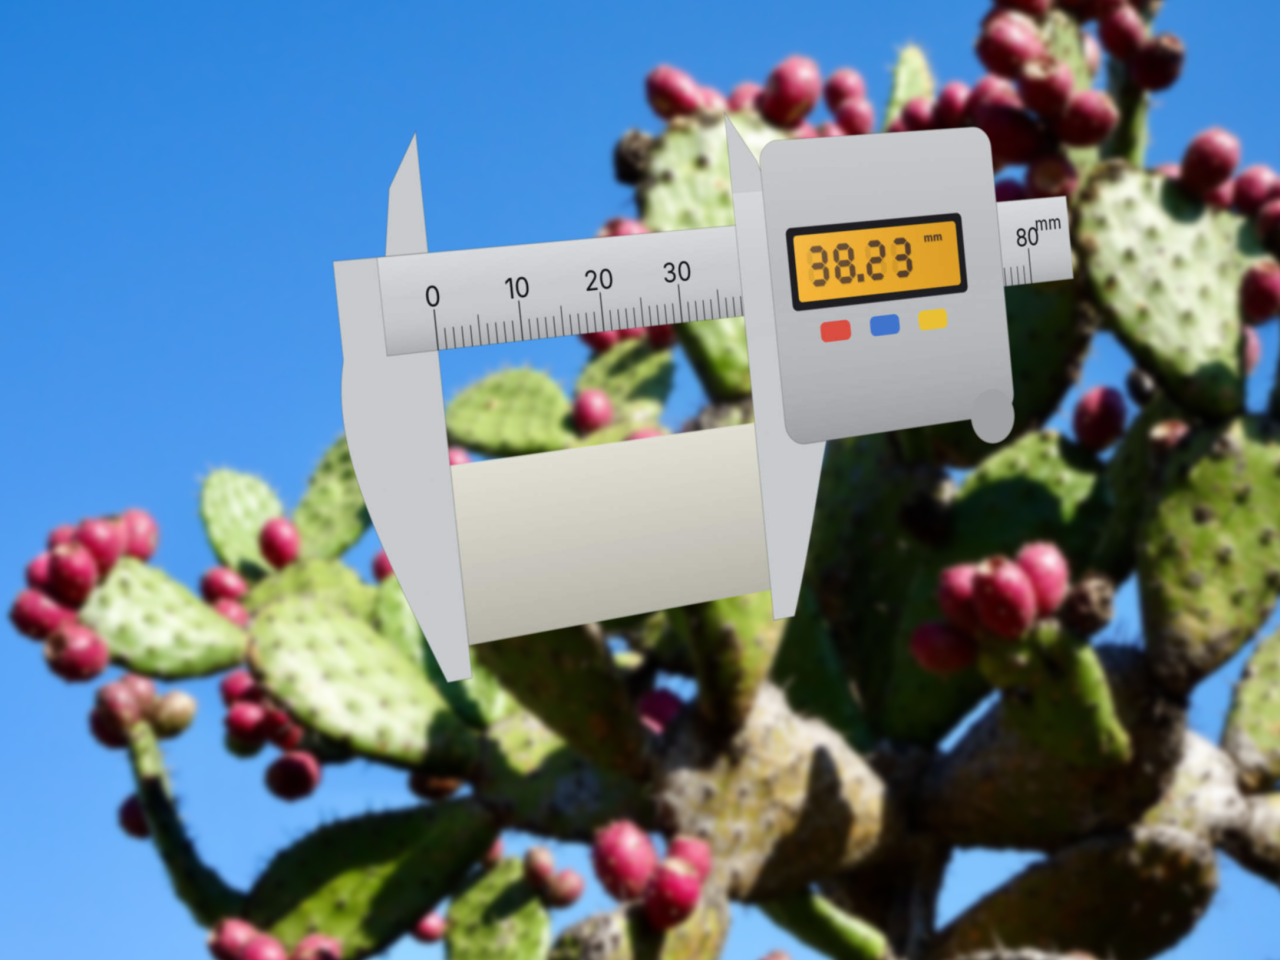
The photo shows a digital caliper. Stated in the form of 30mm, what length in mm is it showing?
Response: 38.23mm
